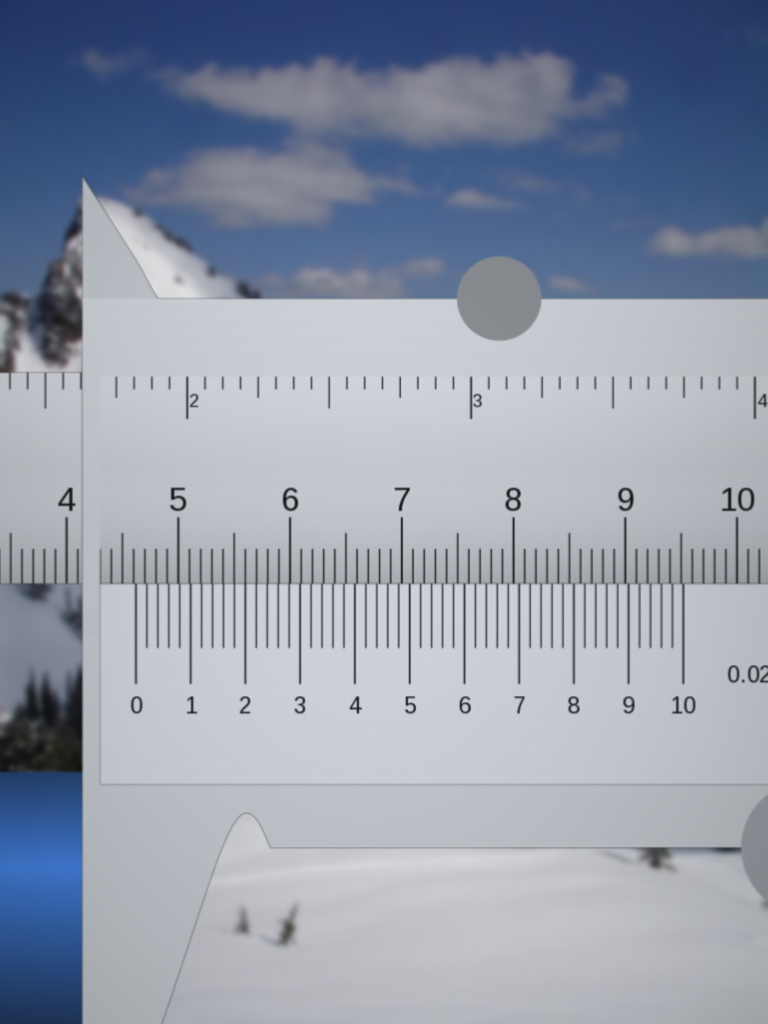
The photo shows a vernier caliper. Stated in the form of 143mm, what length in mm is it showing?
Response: 46.2mm
